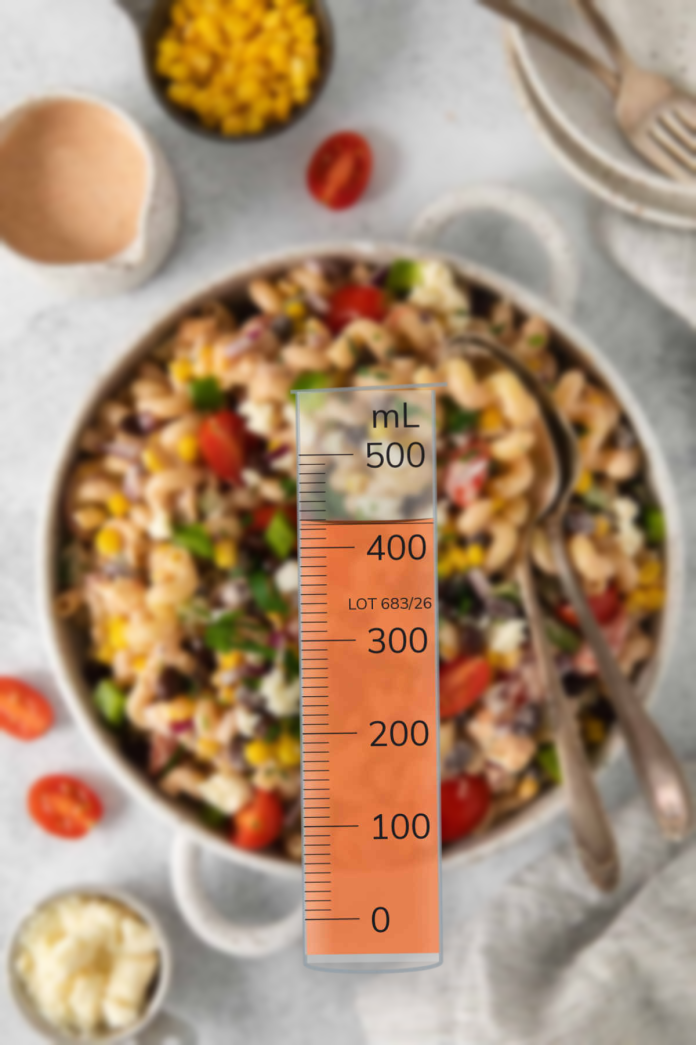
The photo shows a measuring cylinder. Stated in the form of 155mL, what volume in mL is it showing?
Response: 425mL
